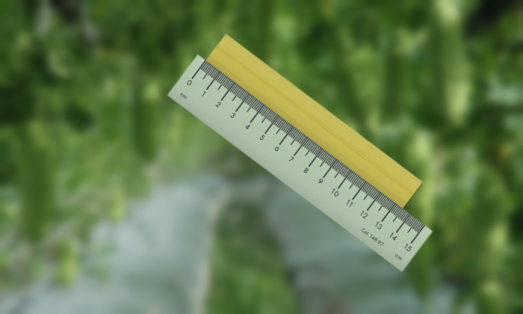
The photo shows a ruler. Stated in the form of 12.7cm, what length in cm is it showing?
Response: 13.5cm
